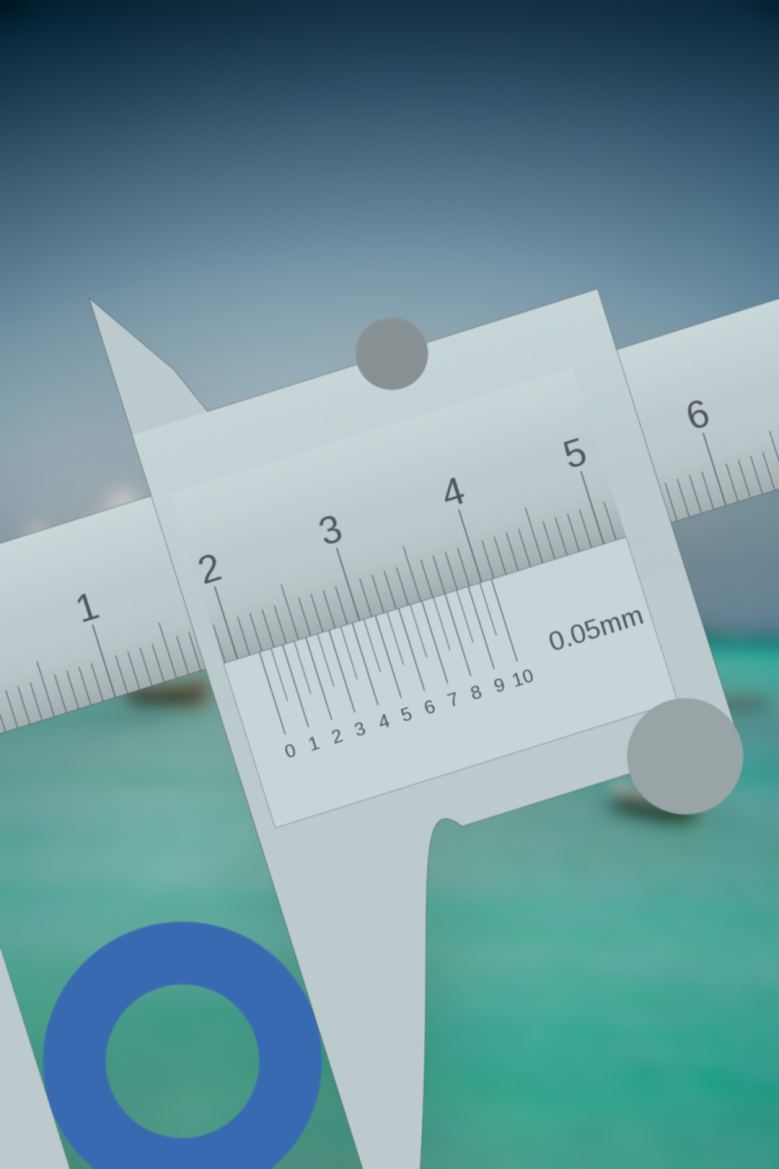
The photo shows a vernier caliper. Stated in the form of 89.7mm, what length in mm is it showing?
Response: 21.8mm
